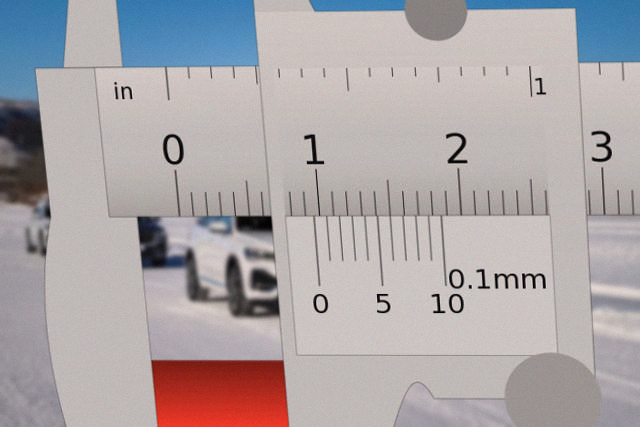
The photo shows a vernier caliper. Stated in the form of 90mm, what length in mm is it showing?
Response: 9.6mm
